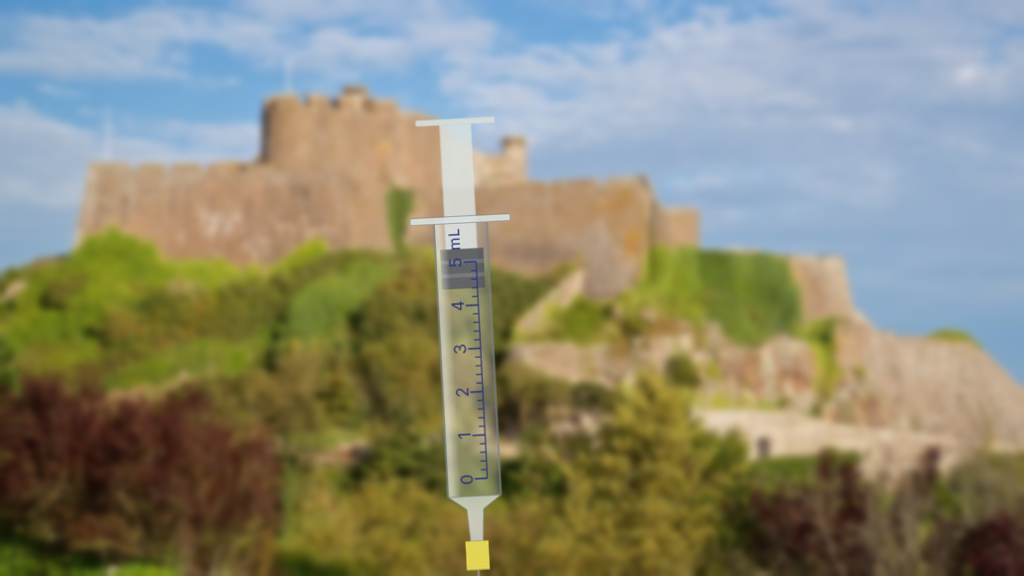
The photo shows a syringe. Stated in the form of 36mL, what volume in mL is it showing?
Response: 4.4mL
